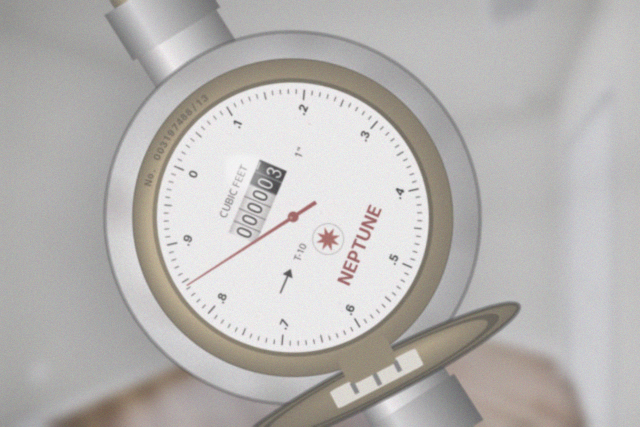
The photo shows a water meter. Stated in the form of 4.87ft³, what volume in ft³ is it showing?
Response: 2.84ft³
